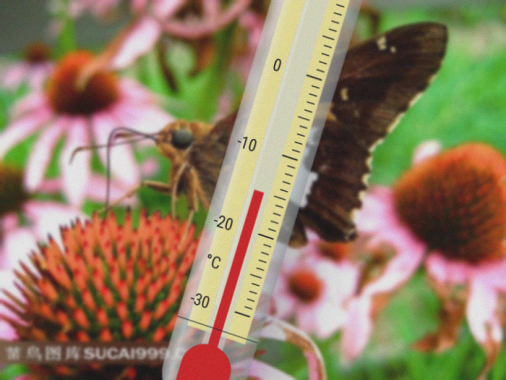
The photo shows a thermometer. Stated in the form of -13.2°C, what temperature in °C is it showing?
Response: -15°C
